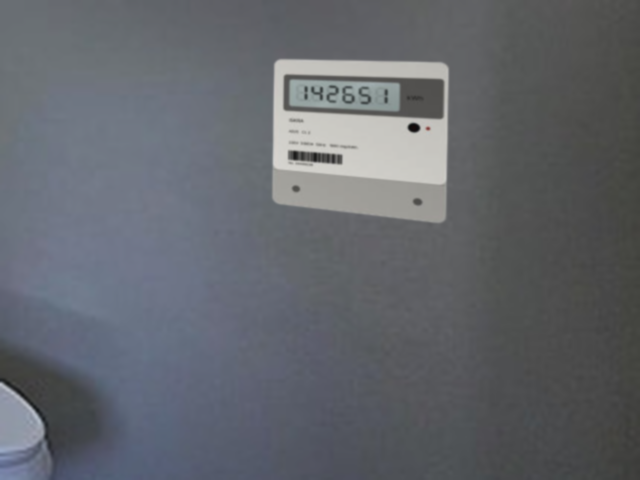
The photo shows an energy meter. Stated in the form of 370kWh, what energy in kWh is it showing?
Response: 142651kWh
